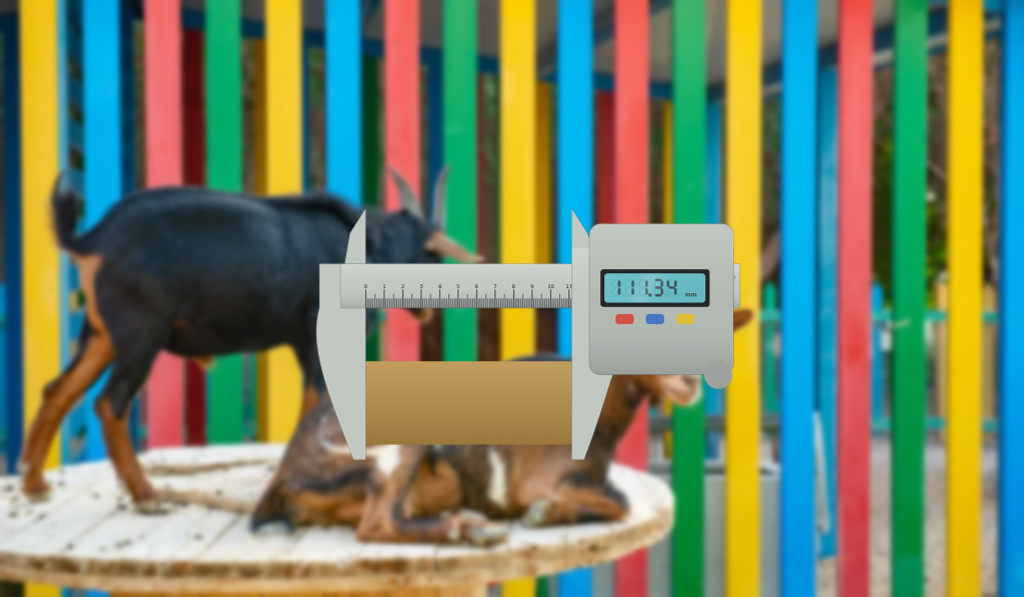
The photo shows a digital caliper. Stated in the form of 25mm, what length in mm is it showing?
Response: 111.34mm
